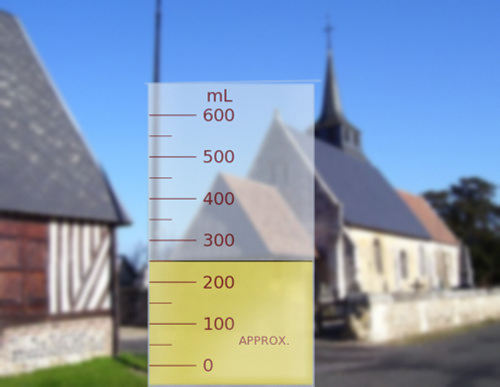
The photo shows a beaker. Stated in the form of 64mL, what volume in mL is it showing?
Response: 250mL
